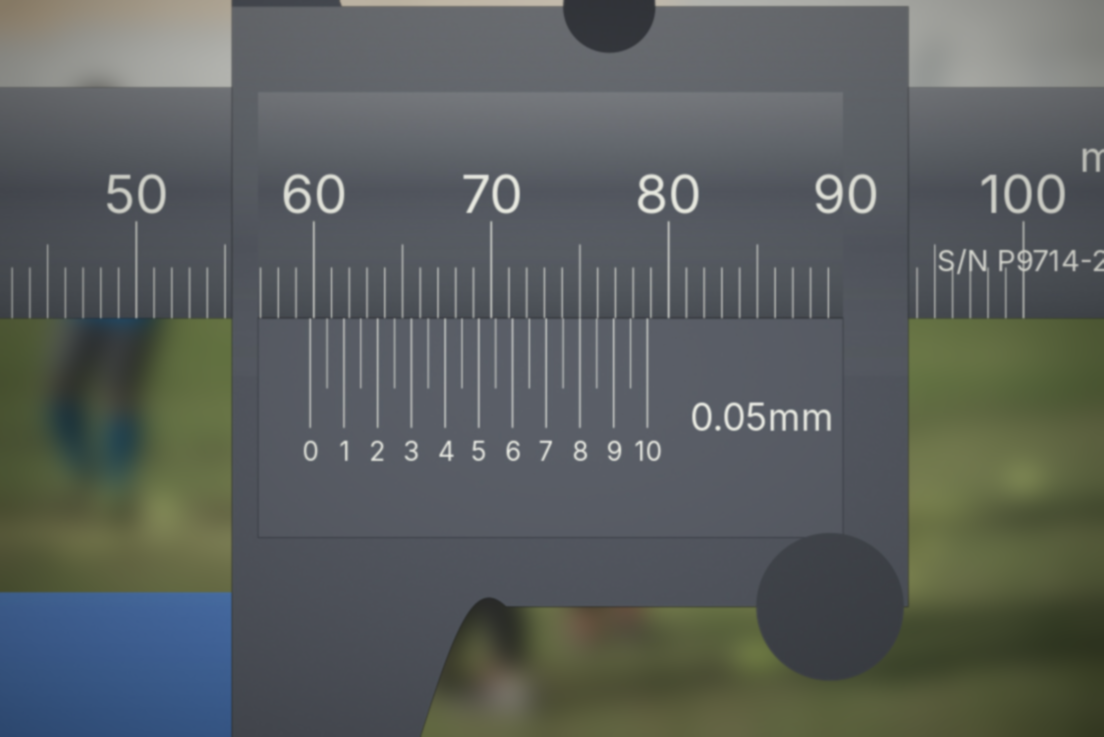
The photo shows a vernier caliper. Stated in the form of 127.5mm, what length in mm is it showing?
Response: 59.8mm
